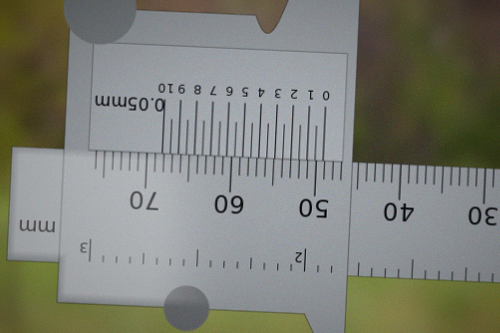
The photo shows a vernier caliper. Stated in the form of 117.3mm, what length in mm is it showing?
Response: 49.2mm
